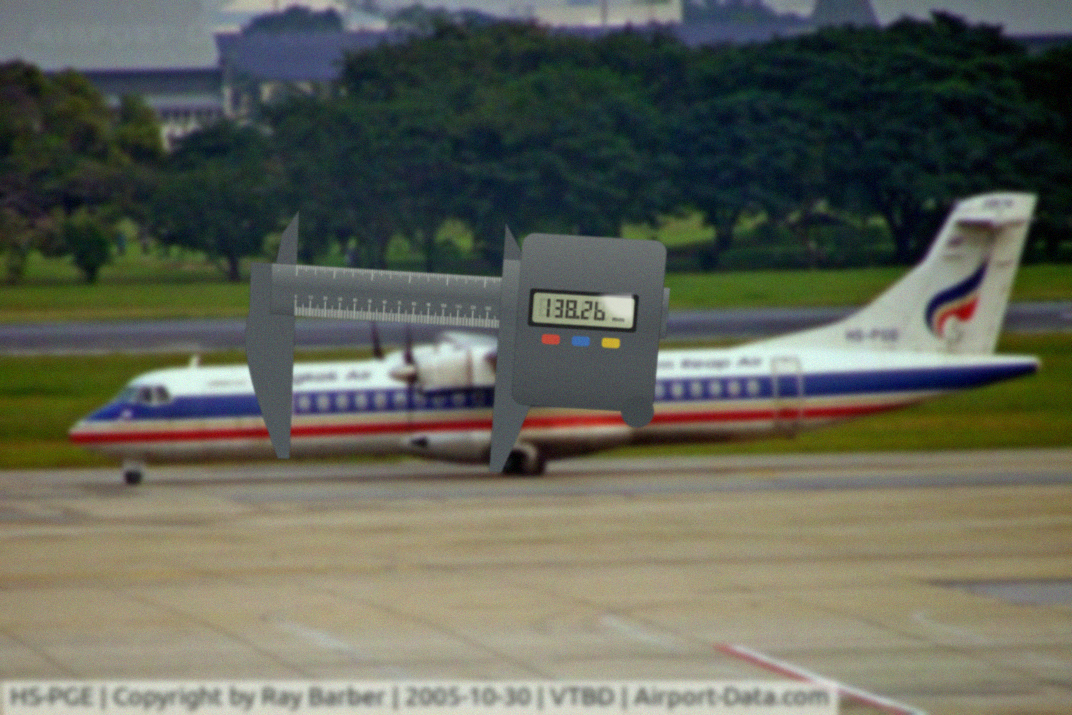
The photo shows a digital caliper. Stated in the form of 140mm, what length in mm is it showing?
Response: 138.26mm
